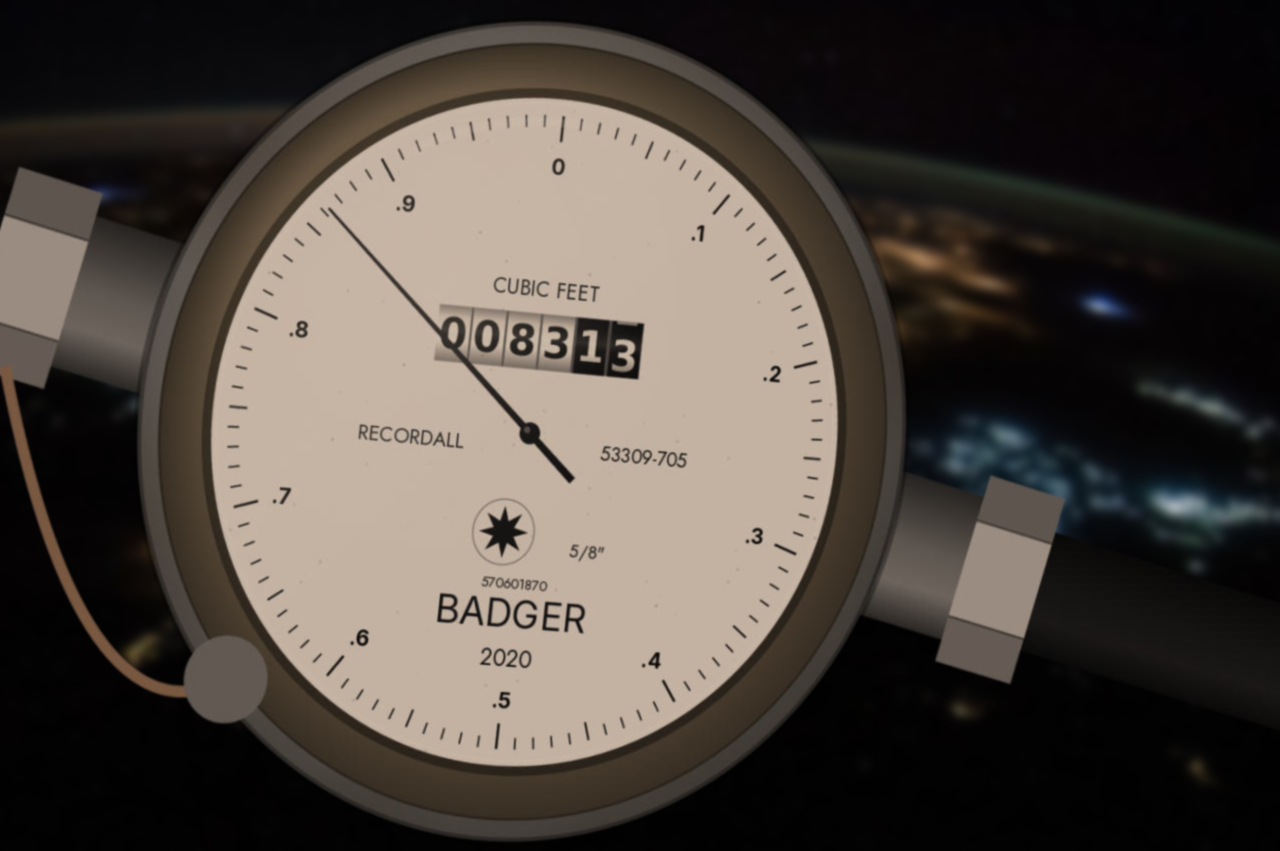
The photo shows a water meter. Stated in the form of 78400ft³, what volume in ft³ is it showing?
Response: 8312.86ft³
